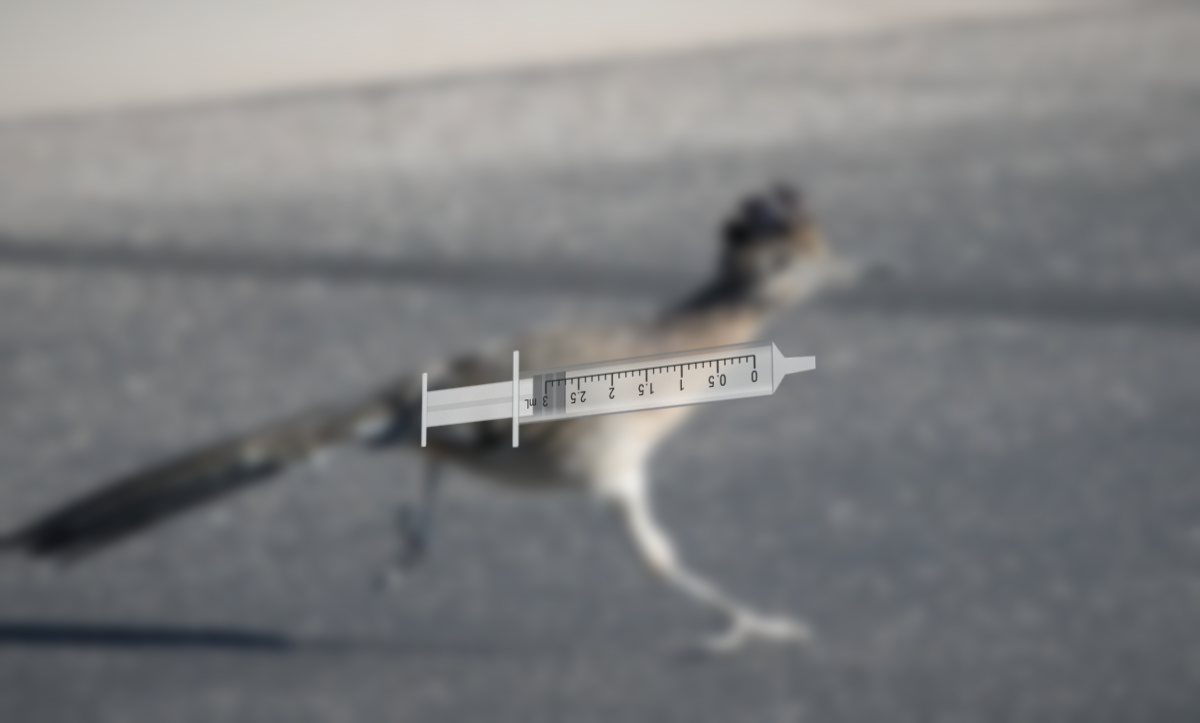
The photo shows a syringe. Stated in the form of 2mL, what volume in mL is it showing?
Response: 2.7mL
